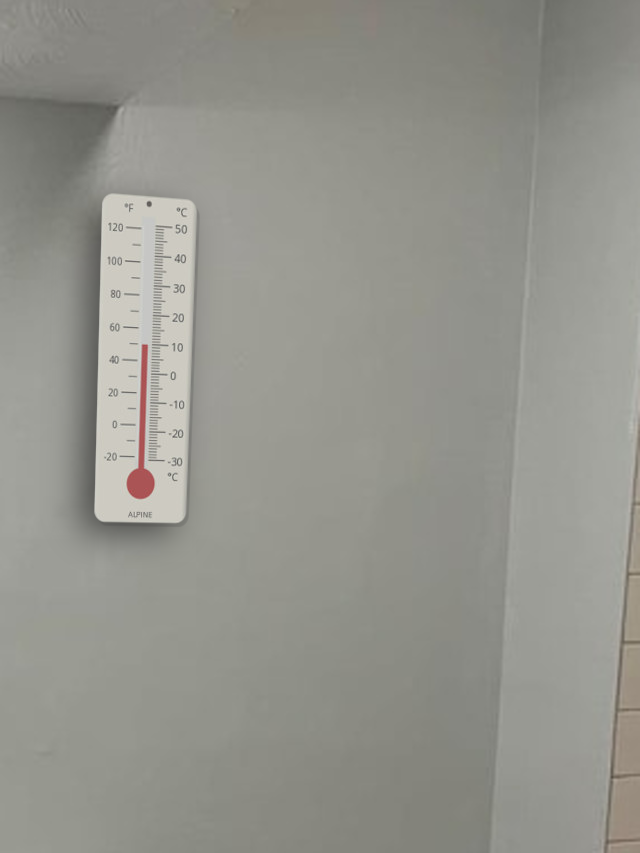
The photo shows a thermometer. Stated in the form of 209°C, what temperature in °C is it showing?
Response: 10°C
